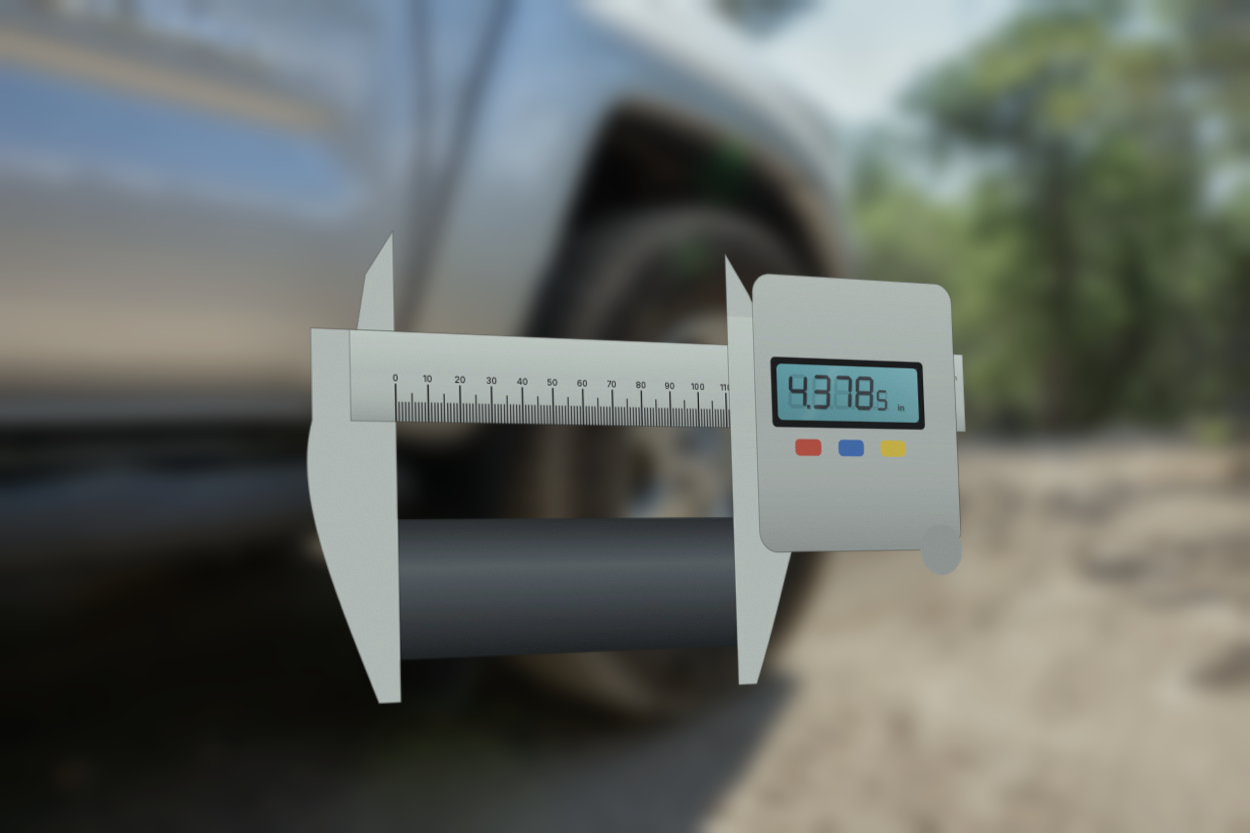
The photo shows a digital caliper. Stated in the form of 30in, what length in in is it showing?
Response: 4.3785in
